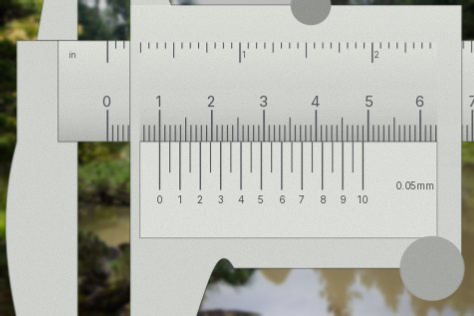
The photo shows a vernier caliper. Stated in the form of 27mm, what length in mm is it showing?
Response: 10.0mm
